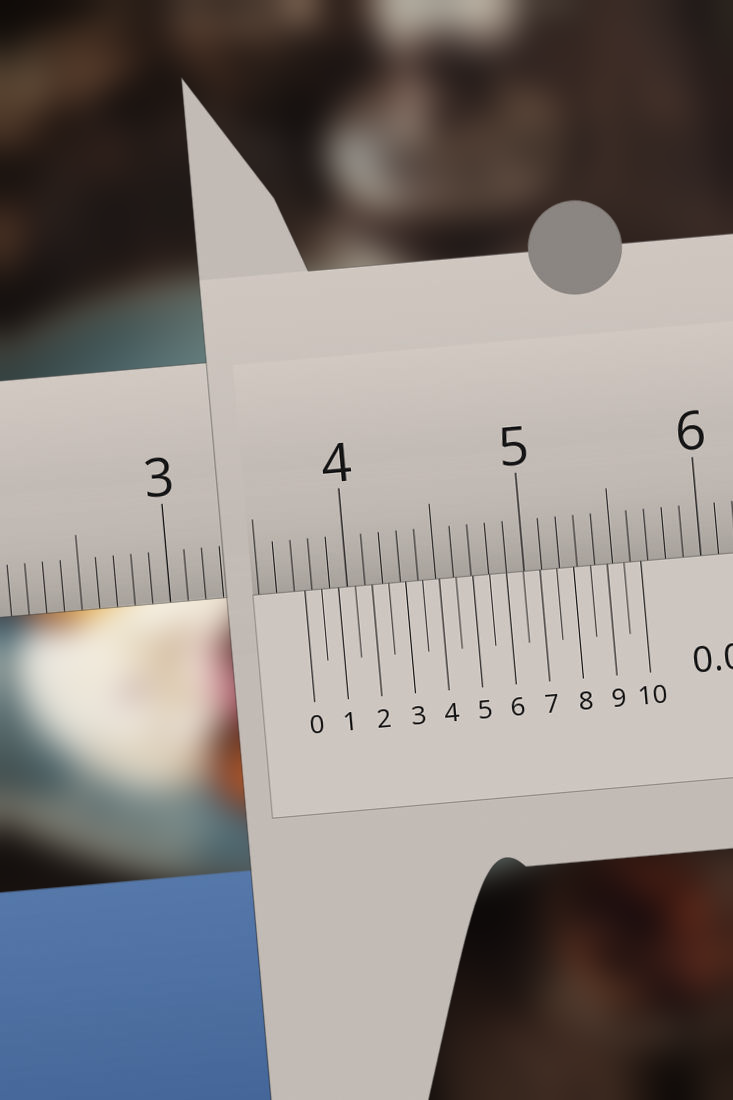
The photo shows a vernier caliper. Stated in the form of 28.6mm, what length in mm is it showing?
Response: 37.6mm
